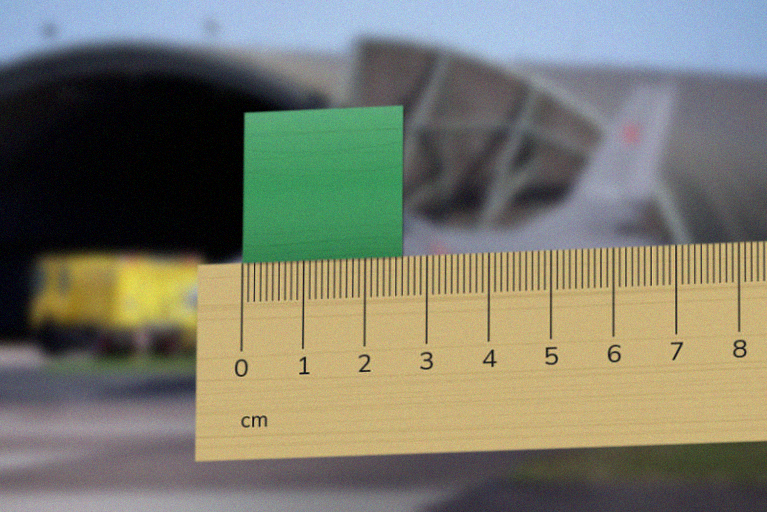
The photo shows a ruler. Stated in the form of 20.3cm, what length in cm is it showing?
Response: 2.6cm
